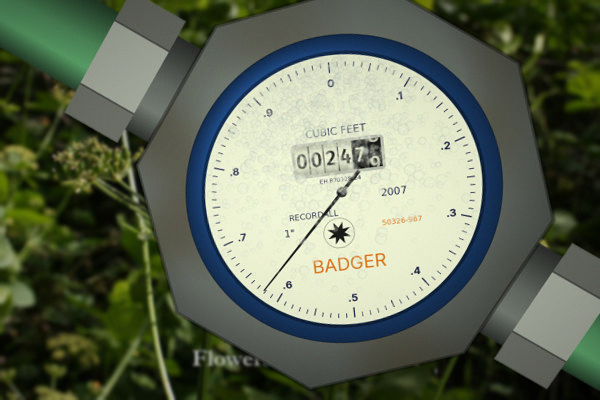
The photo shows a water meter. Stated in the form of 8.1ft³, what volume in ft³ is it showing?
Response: 2478.62ft³
